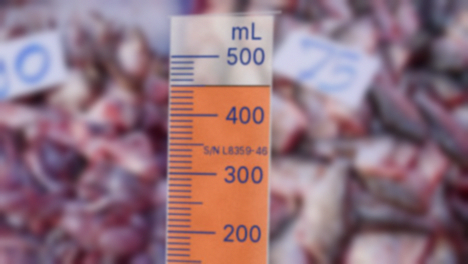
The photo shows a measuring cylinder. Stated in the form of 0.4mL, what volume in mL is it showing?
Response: 450mL
